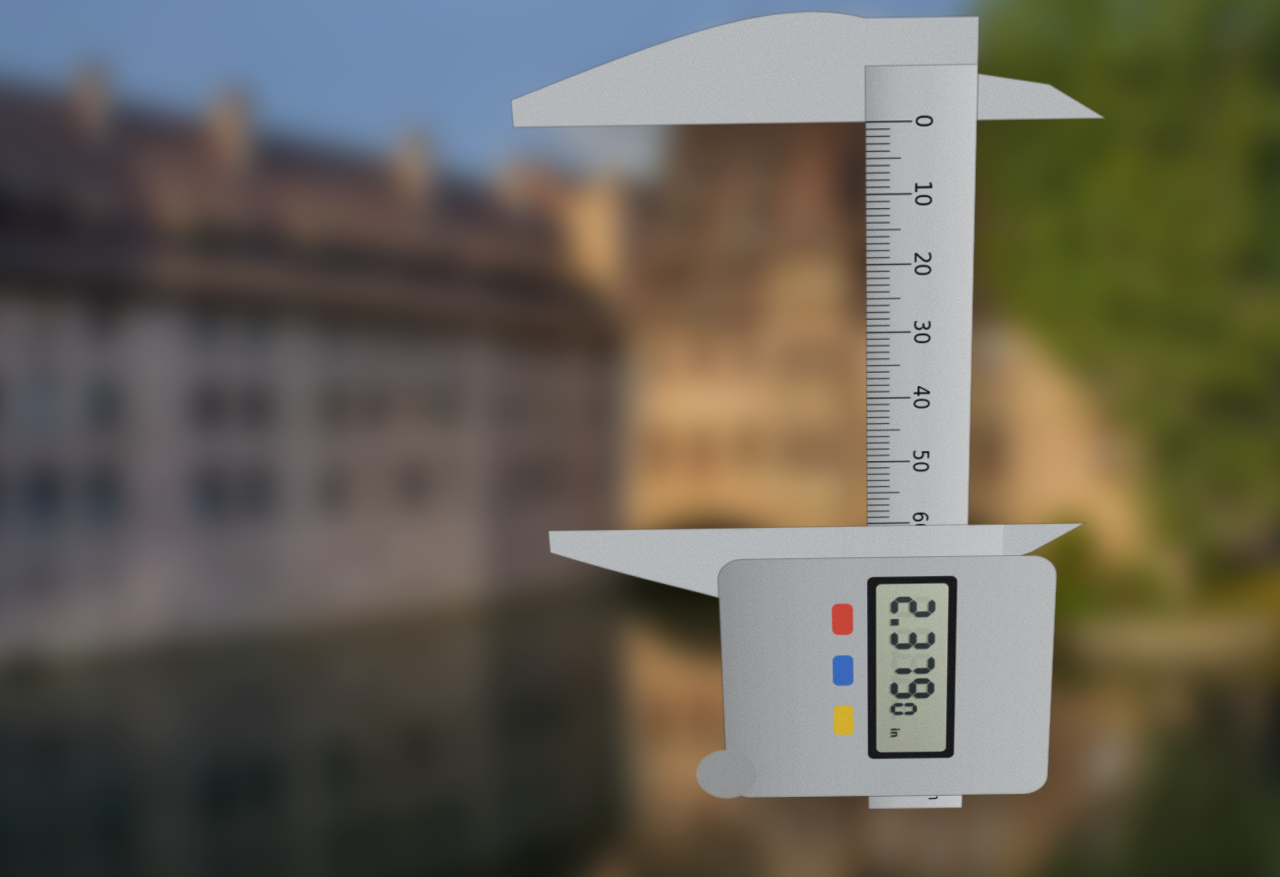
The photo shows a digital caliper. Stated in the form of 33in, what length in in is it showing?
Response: 2.3790in
